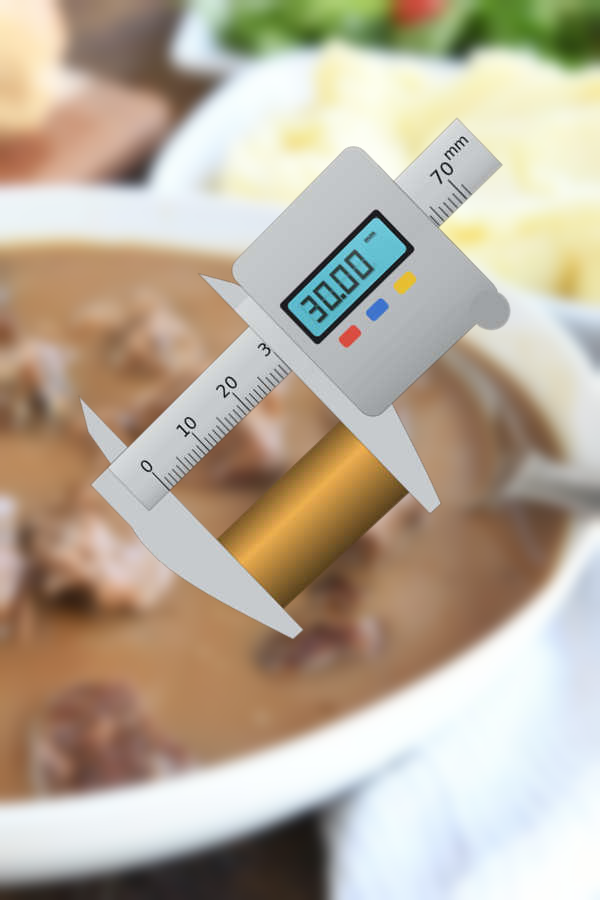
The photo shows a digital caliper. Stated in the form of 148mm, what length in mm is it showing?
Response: 30.00mm
